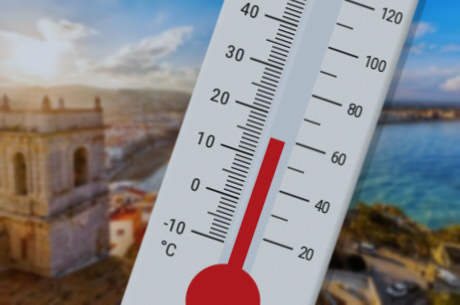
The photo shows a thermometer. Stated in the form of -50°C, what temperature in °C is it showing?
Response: 15°C
